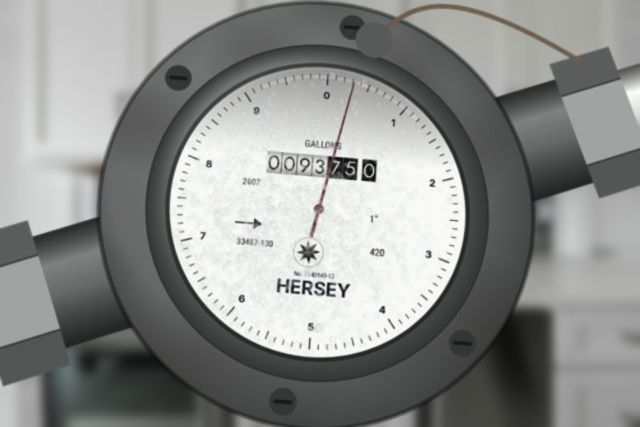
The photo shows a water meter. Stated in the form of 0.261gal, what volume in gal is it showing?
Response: 93750.3gal
